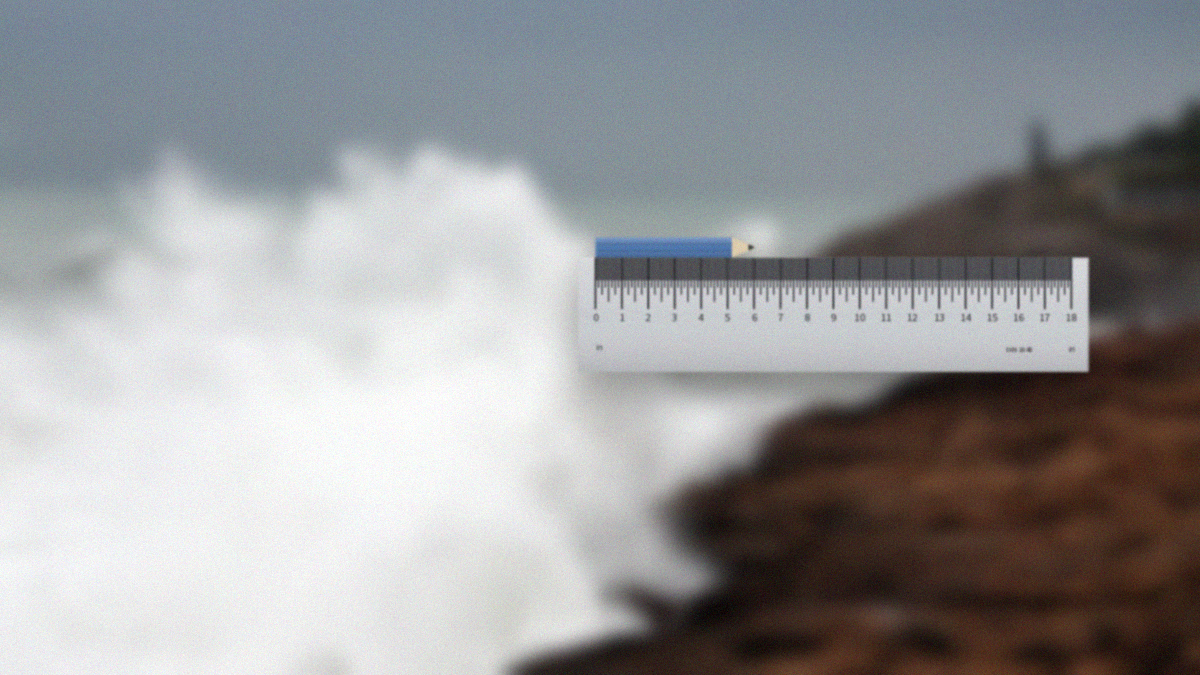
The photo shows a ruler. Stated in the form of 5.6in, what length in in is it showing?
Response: 6in
